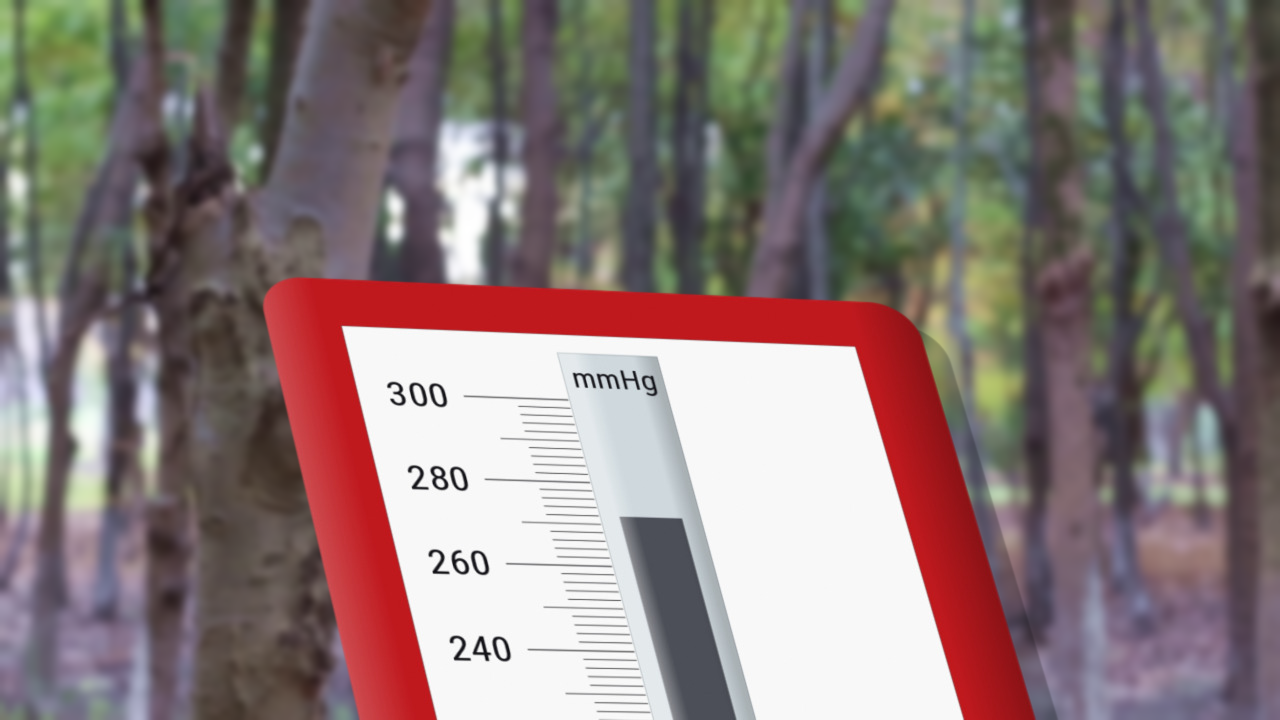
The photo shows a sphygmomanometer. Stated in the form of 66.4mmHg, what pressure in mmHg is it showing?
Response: 272mmHg
